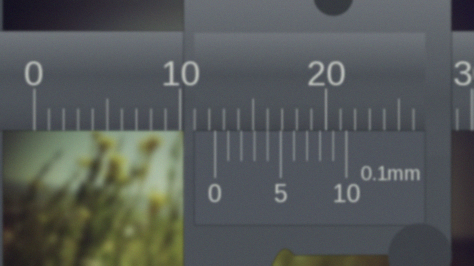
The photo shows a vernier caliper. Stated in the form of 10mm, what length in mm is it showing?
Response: 12.4mm
